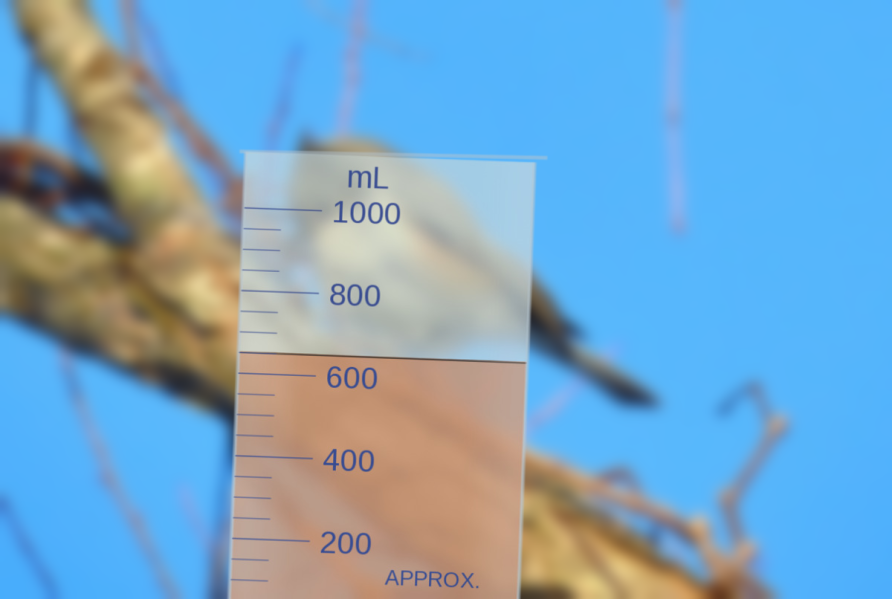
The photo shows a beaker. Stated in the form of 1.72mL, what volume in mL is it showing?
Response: 650mL
